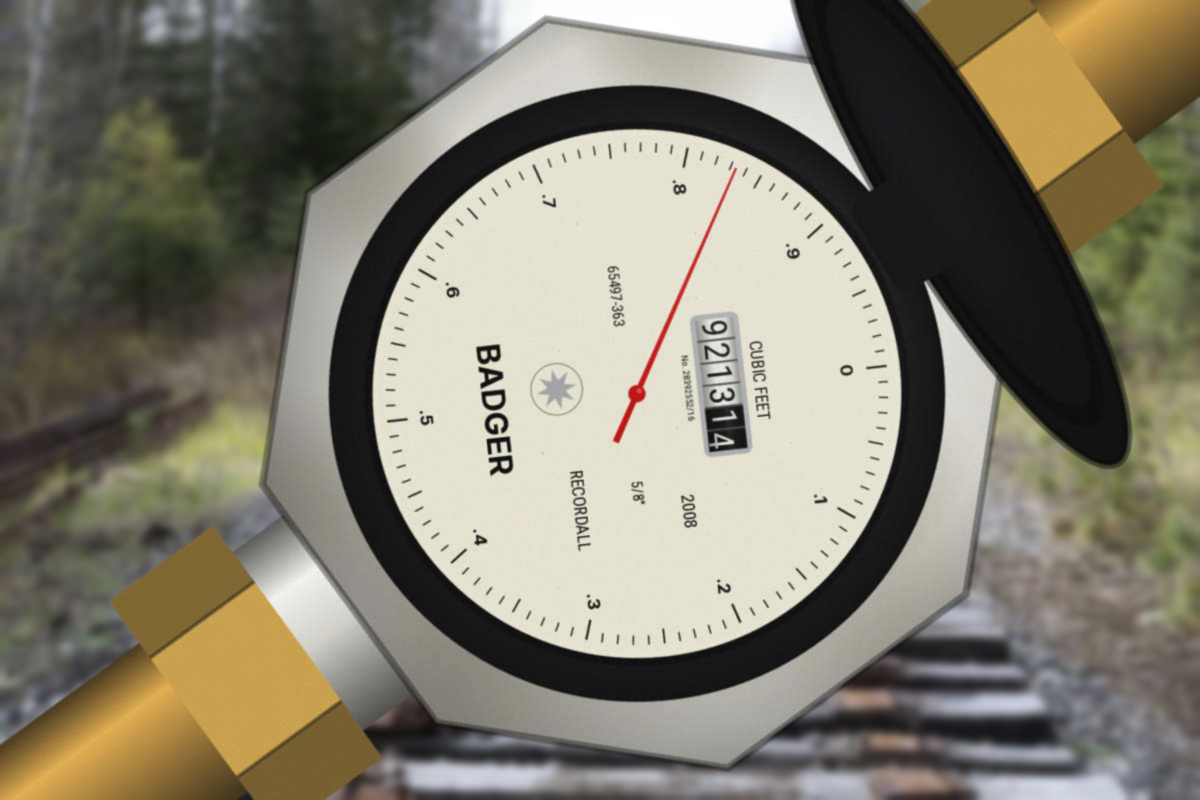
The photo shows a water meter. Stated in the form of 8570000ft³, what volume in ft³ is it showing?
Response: 921313.83ft³
